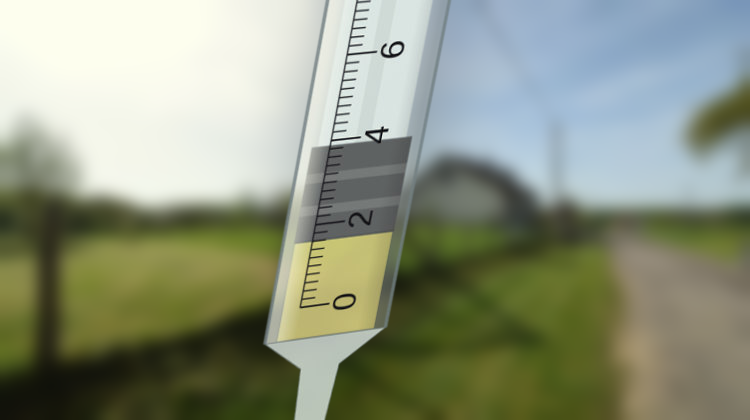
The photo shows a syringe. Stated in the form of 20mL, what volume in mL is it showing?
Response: 1.6mL
